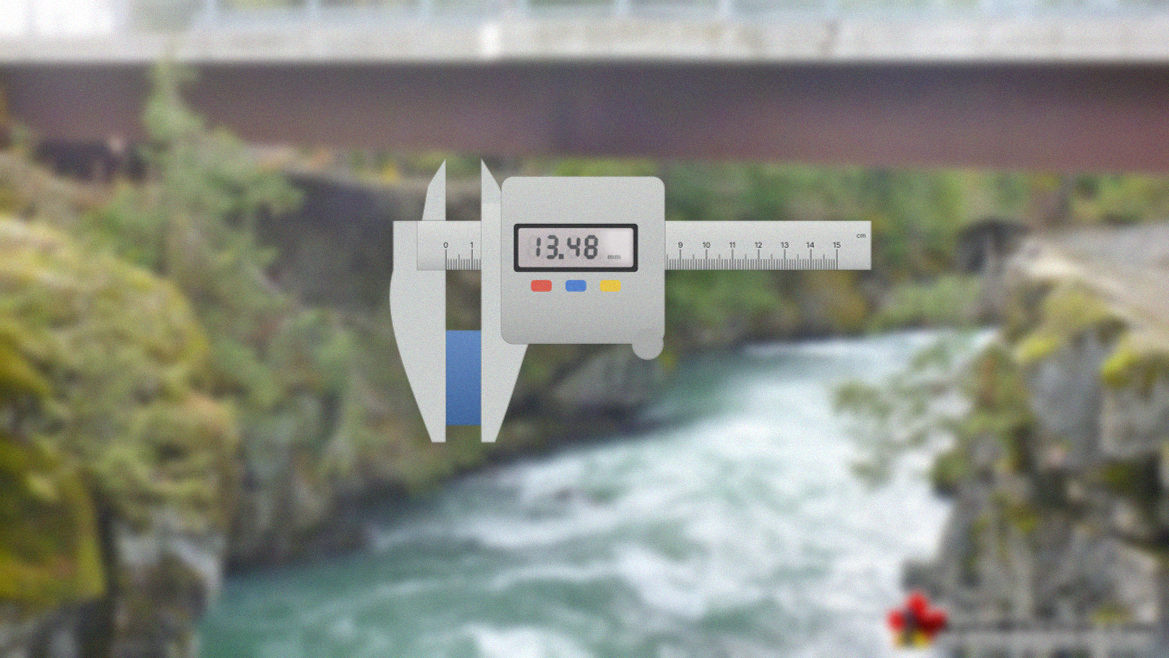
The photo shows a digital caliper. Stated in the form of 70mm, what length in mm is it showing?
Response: 13.48mm
